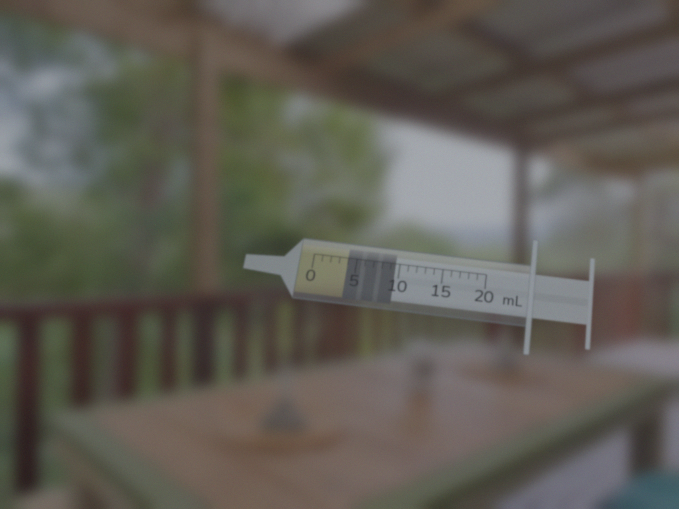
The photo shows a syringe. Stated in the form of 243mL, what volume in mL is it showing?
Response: 4mL
